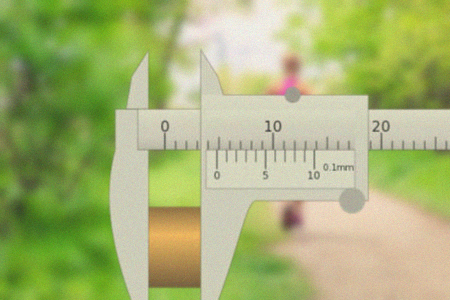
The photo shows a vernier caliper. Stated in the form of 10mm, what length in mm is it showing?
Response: 4.8mm
